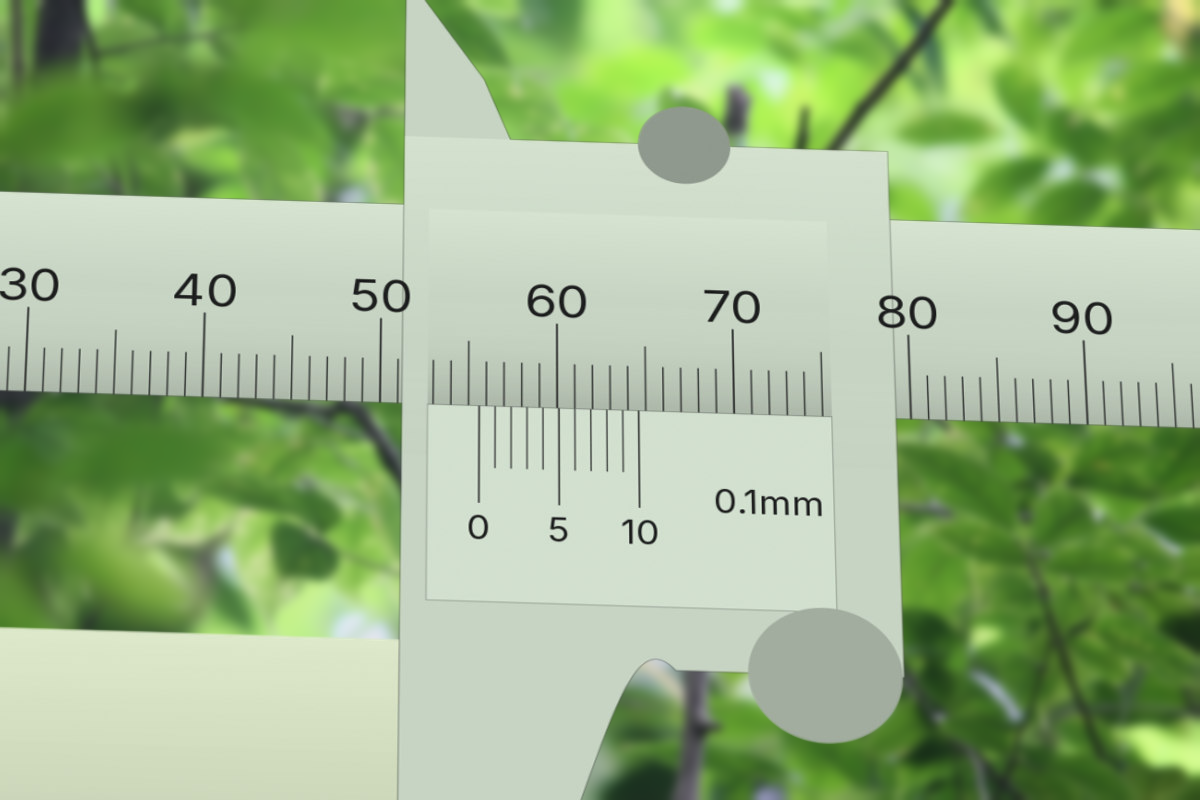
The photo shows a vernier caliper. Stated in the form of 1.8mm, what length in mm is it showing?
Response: 55.6mm
